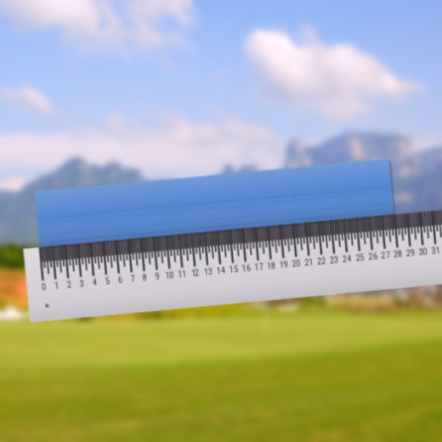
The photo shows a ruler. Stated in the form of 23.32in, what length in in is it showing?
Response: 28in
